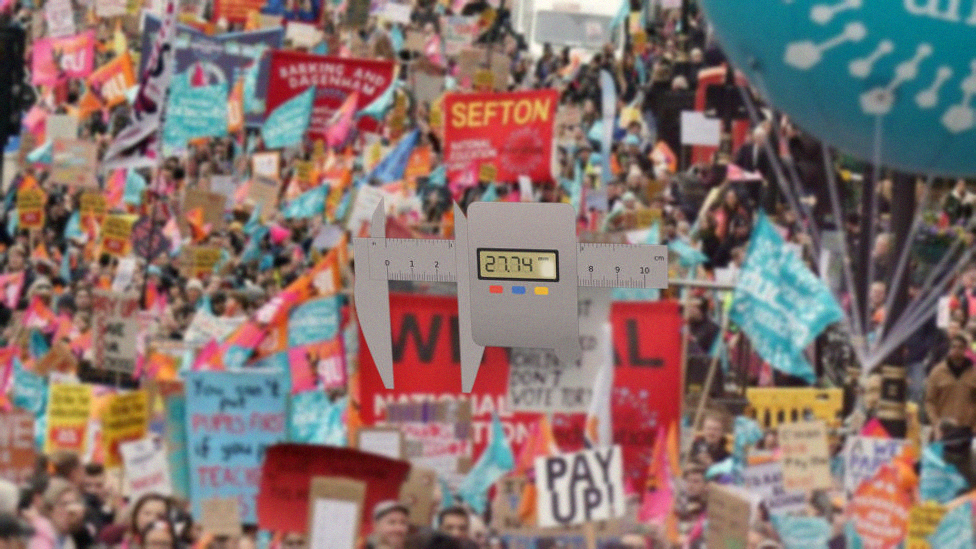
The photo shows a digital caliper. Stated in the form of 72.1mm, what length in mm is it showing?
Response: 27.74mm
